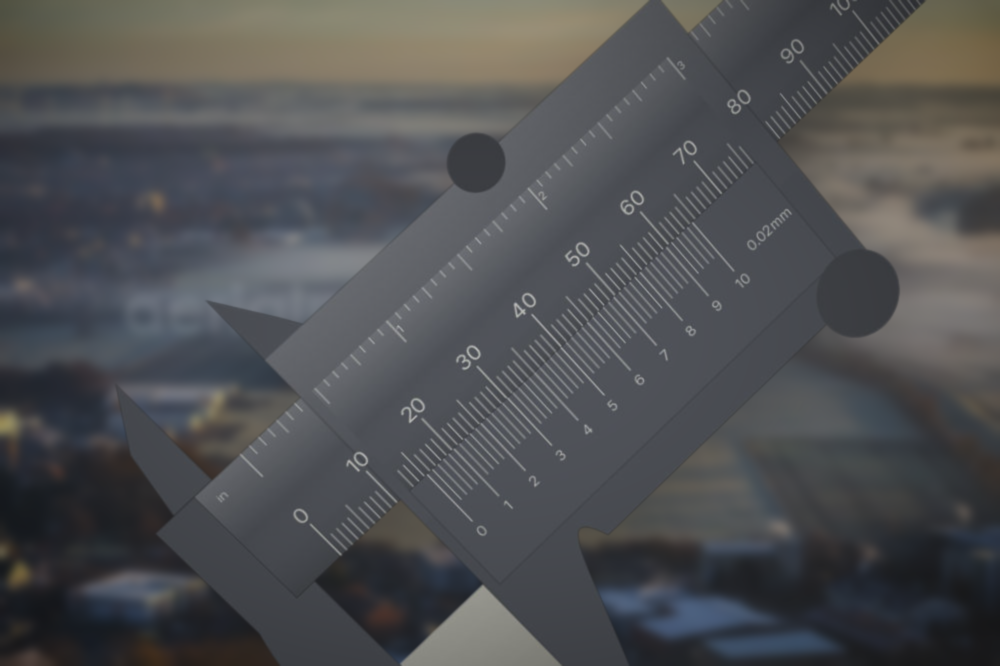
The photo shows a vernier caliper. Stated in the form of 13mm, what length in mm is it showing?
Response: 15.4mm
